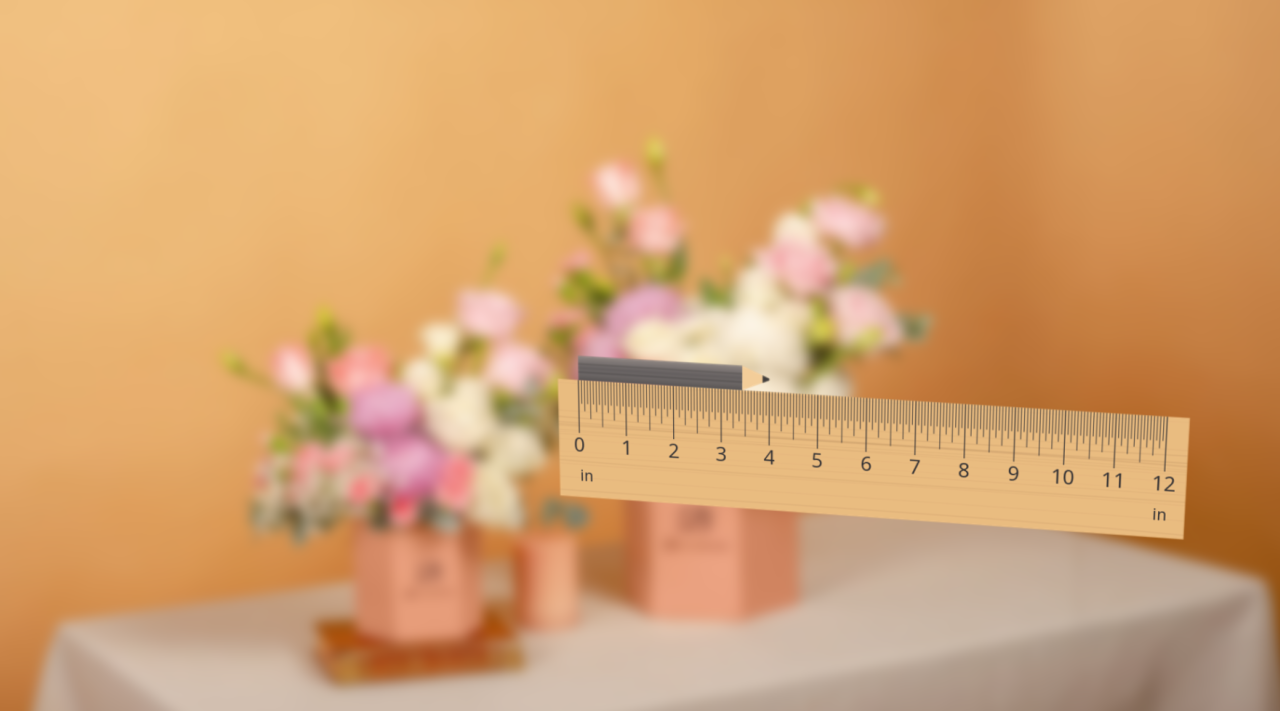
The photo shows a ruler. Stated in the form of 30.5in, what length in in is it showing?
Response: 4in
